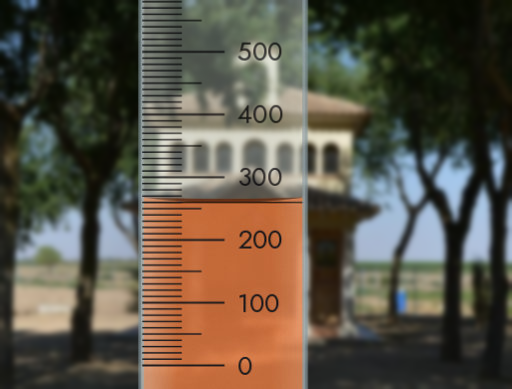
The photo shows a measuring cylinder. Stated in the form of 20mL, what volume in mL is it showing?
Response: 260mL
